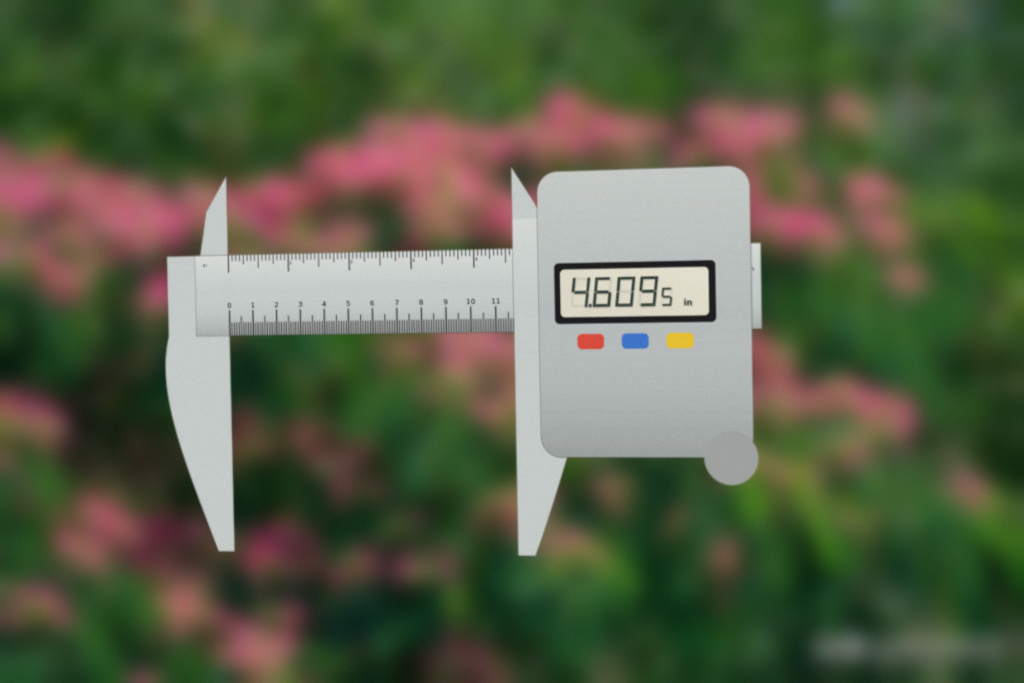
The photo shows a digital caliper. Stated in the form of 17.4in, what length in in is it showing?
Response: 4.6095in
